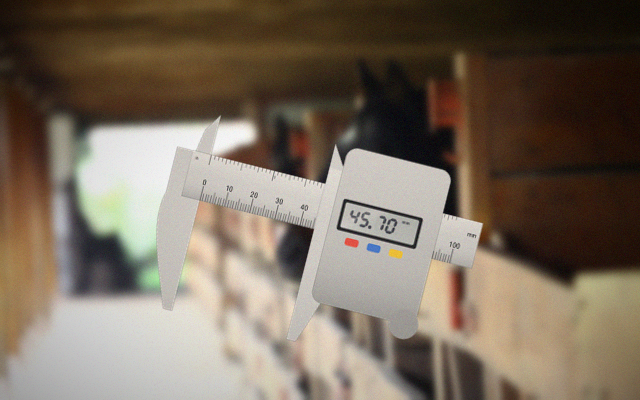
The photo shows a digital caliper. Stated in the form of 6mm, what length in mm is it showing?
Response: 45.70mm
